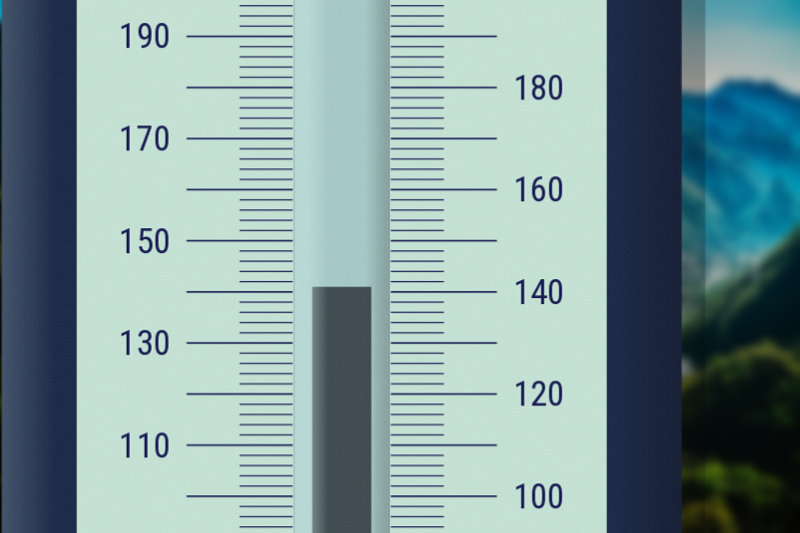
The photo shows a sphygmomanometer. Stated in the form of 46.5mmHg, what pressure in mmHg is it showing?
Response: 141mmHg
